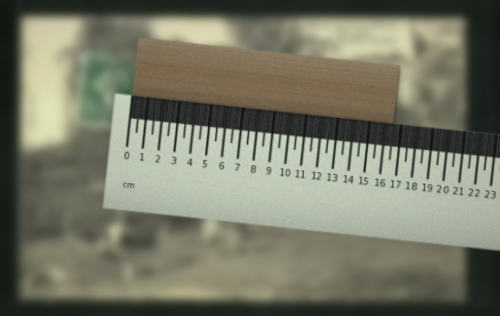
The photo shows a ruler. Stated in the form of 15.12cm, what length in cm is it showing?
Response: 16.5cm
